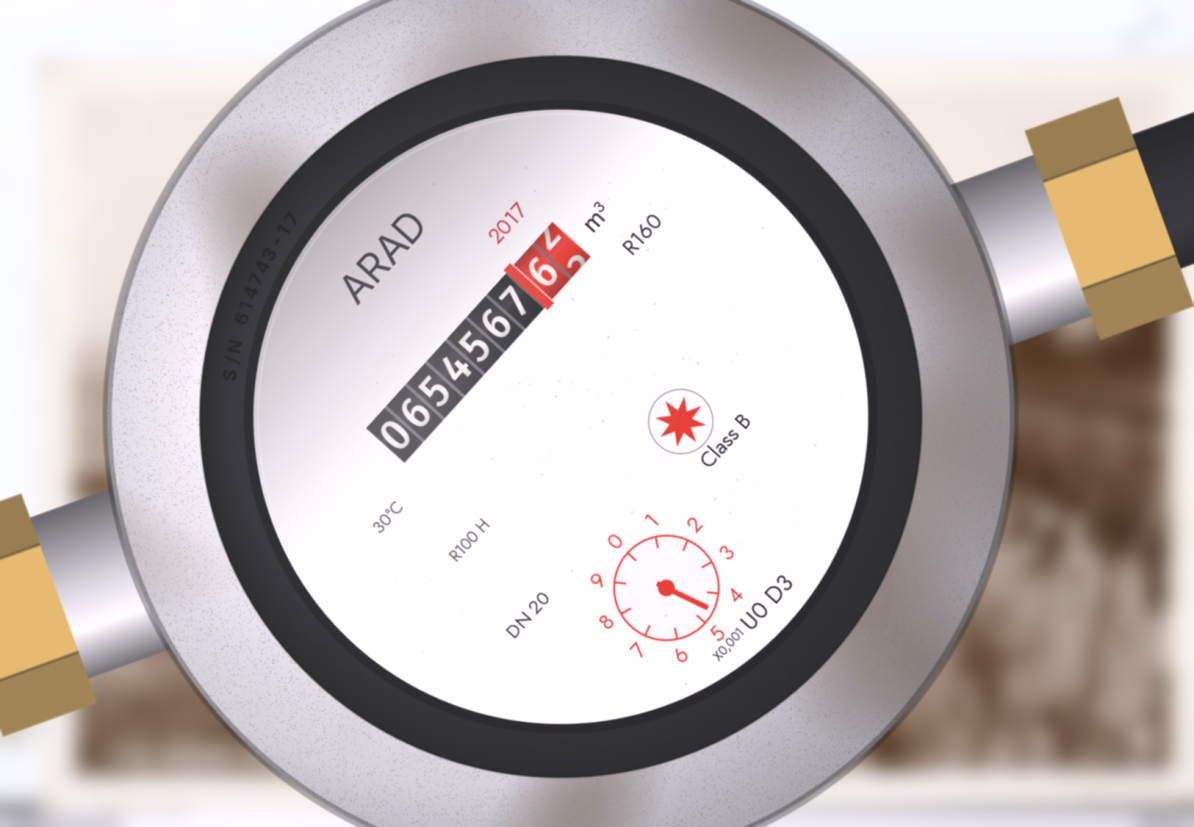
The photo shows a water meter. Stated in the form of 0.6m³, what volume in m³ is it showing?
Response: 654567.624m³
